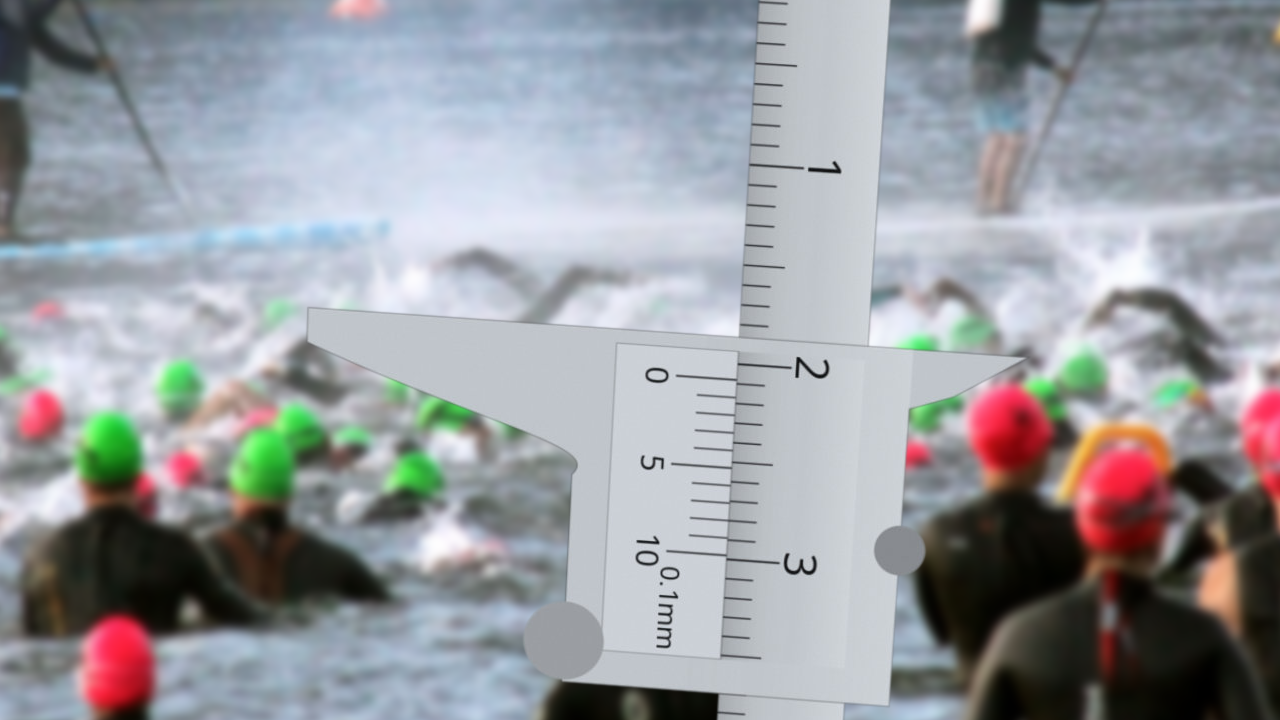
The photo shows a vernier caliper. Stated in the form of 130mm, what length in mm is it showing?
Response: 20.8mm
